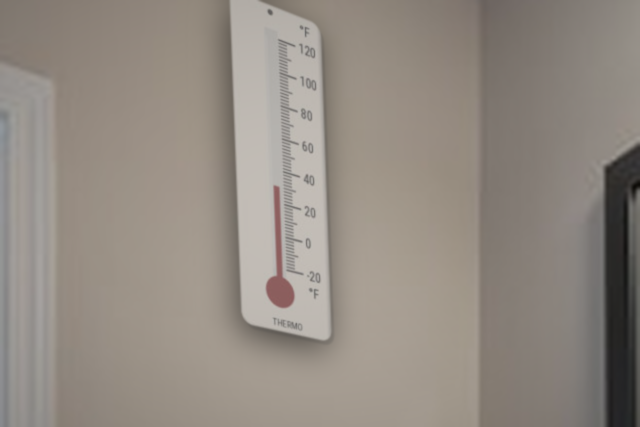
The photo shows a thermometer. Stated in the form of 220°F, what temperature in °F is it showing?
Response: 30°F
